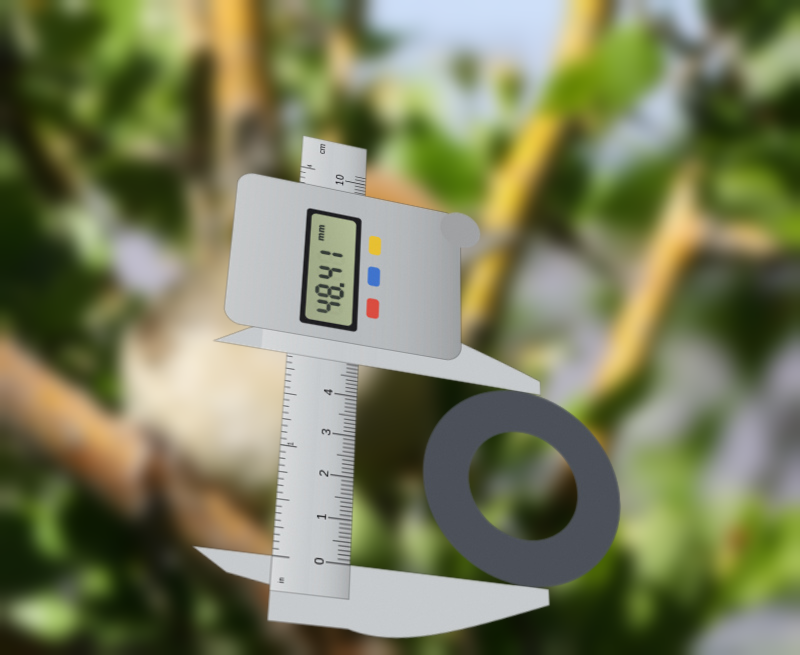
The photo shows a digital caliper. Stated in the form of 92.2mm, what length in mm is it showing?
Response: 48.41mm
